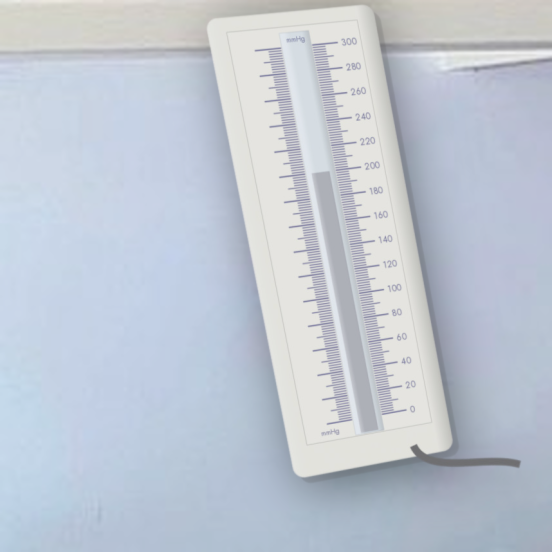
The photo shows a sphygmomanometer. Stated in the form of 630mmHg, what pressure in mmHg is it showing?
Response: 200mmHg
